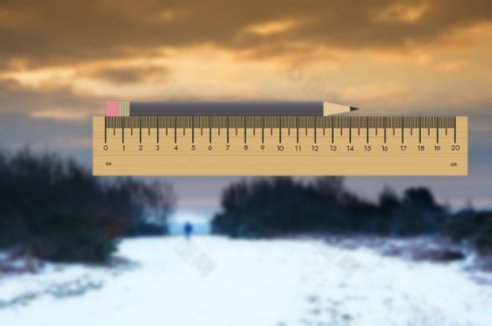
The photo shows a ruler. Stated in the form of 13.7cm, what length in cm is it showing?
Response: 14.5cm
